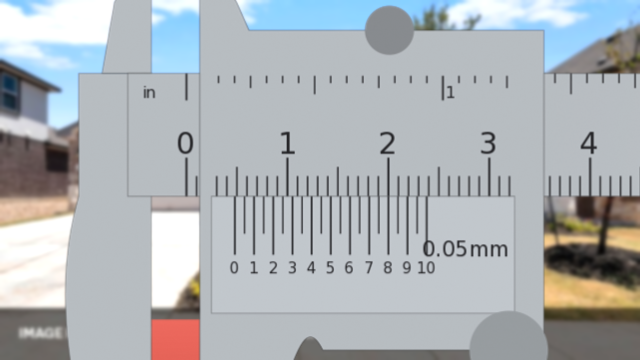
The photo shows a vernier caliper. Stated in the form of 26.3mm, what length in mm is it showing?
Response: 4.8mm
